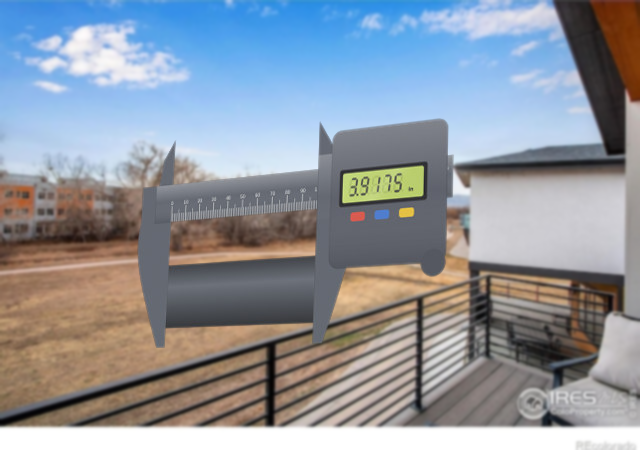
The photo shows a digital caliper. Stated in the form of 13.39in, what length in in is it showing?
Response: 3.9175in
